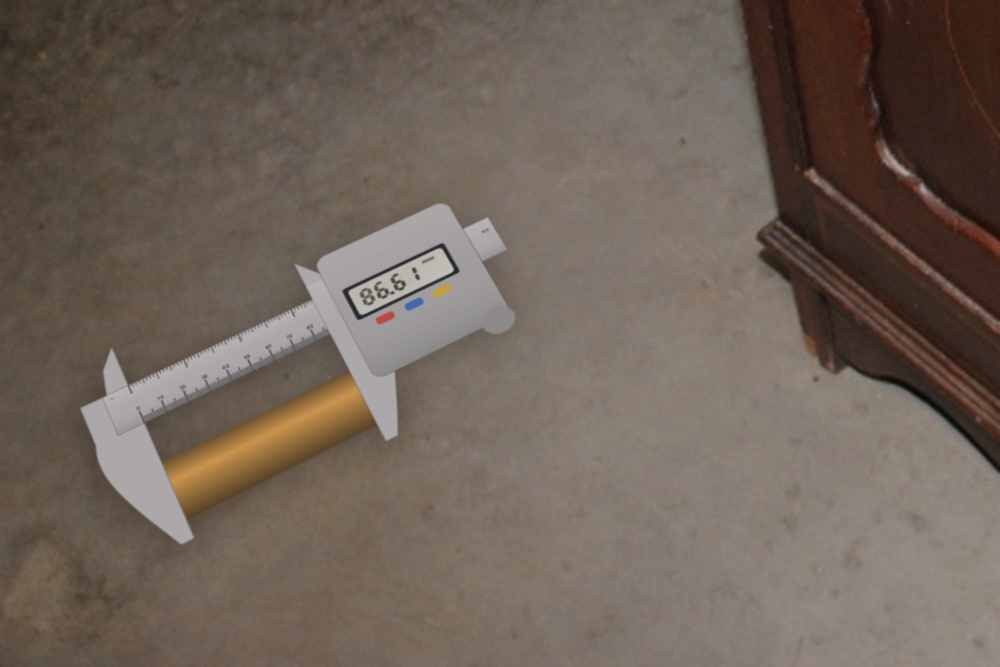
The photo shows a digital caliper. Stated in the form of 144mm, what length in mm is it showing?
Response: 86.61mm
